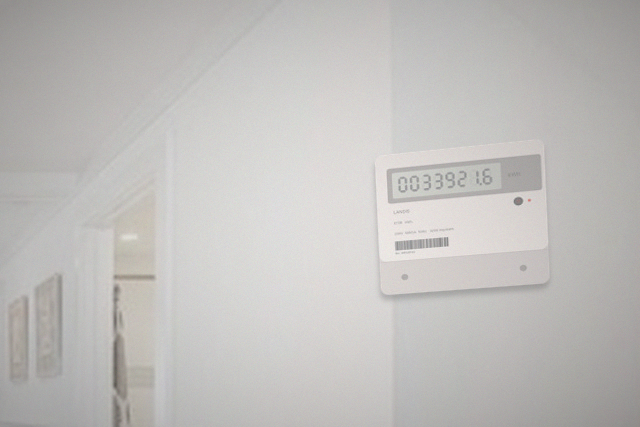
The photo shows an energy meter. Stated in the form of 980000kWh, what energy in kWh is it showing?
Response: 33921.6kWh
